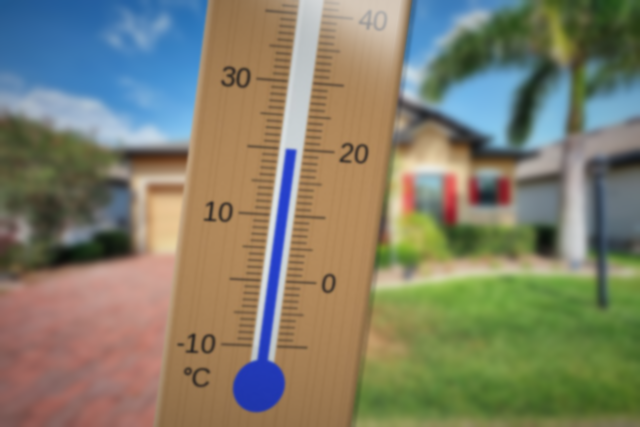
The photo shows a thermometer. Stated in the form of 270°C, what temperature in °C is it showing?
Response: 20°C
